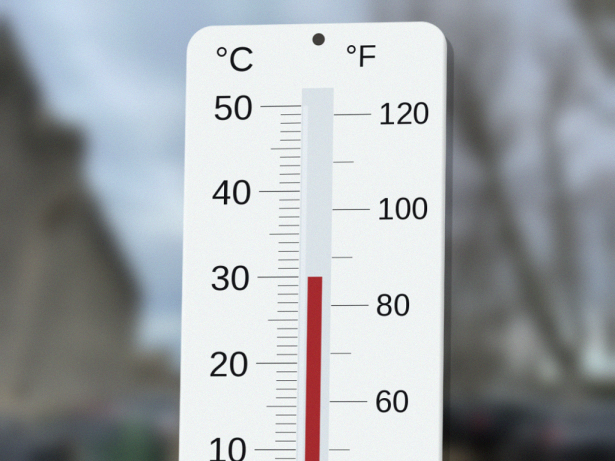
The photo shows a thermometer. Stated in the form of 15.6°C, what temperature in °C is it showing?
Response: 30°C
